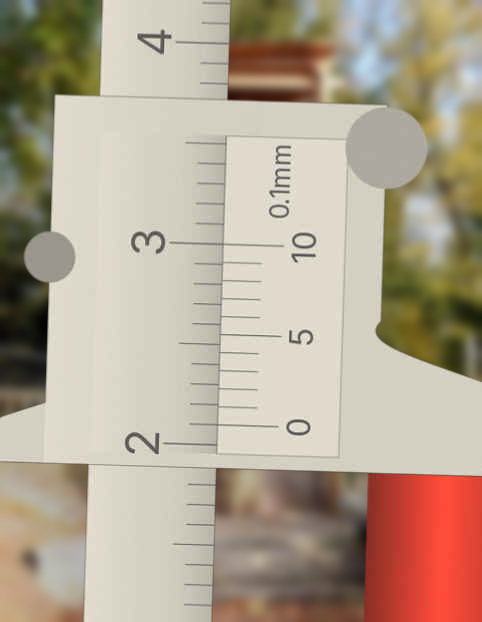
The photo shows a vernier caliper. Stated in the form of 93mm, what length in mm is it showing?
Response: 21.0mm
